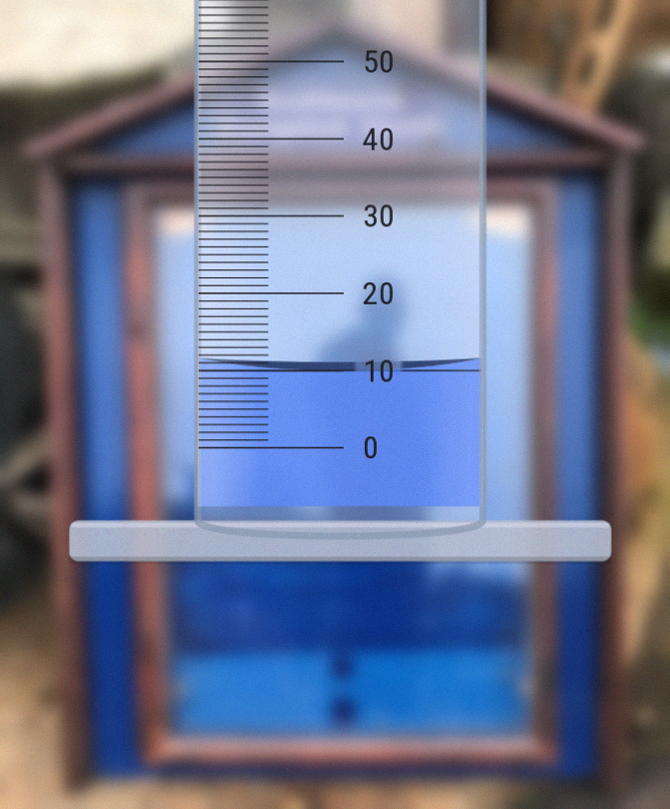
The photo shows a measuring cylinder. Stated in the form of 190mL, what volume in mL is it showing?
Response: 10mL
